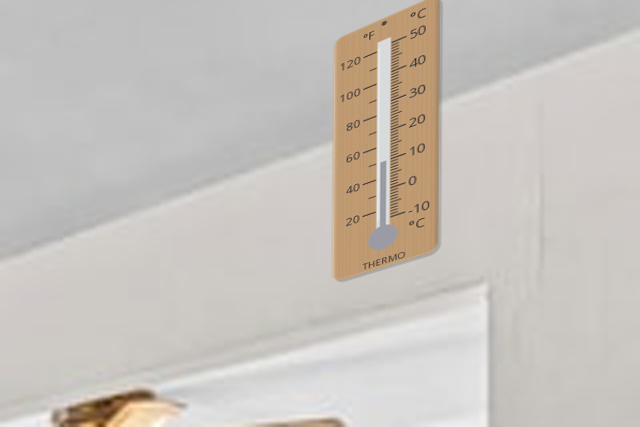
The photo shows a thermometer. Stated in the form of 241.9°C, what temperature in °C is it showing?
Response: 10°C
